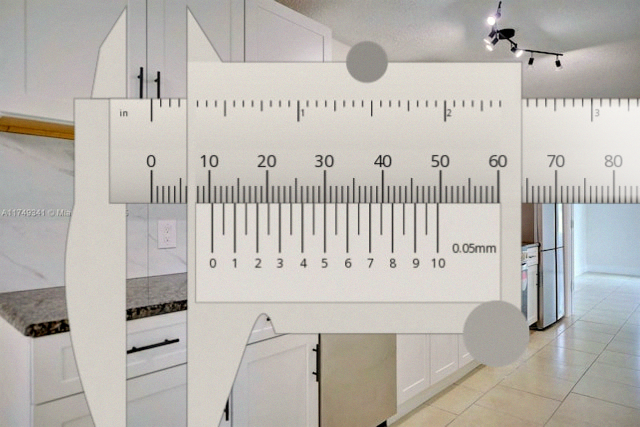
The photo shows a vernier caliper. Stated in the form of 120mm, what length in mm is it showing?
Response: 10.5mm
